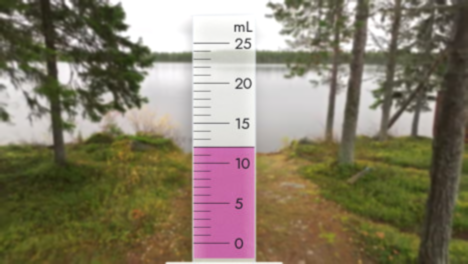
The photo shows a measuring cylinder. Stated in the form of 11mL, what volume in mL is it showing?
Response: 12mL
